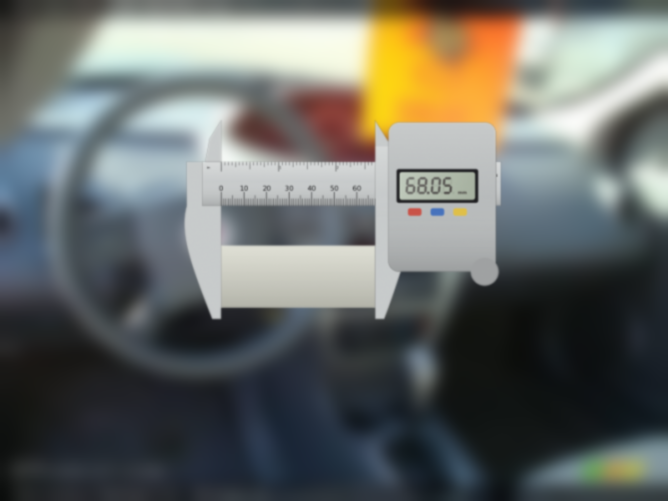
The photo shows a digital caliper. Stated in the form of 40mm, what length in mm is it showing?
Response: 68.05mm
